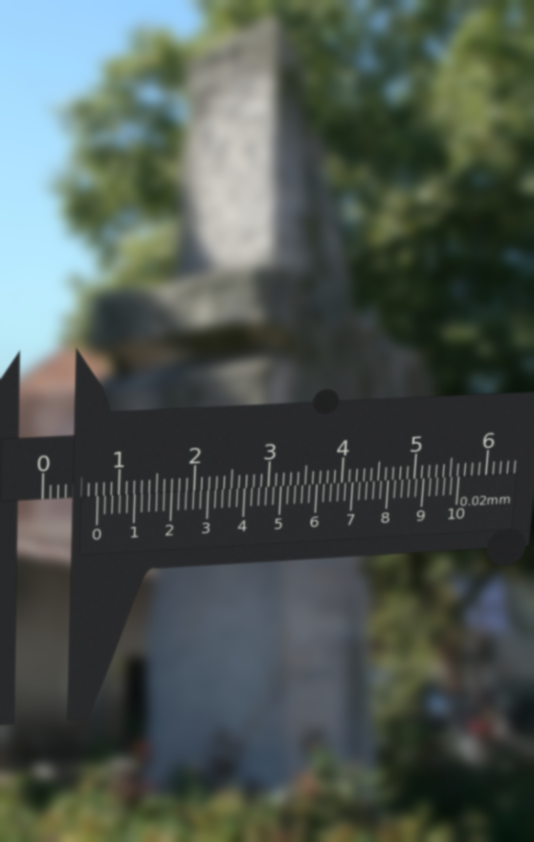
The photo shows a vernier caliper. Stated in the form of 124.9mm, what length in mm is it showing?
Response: 7.2mm
